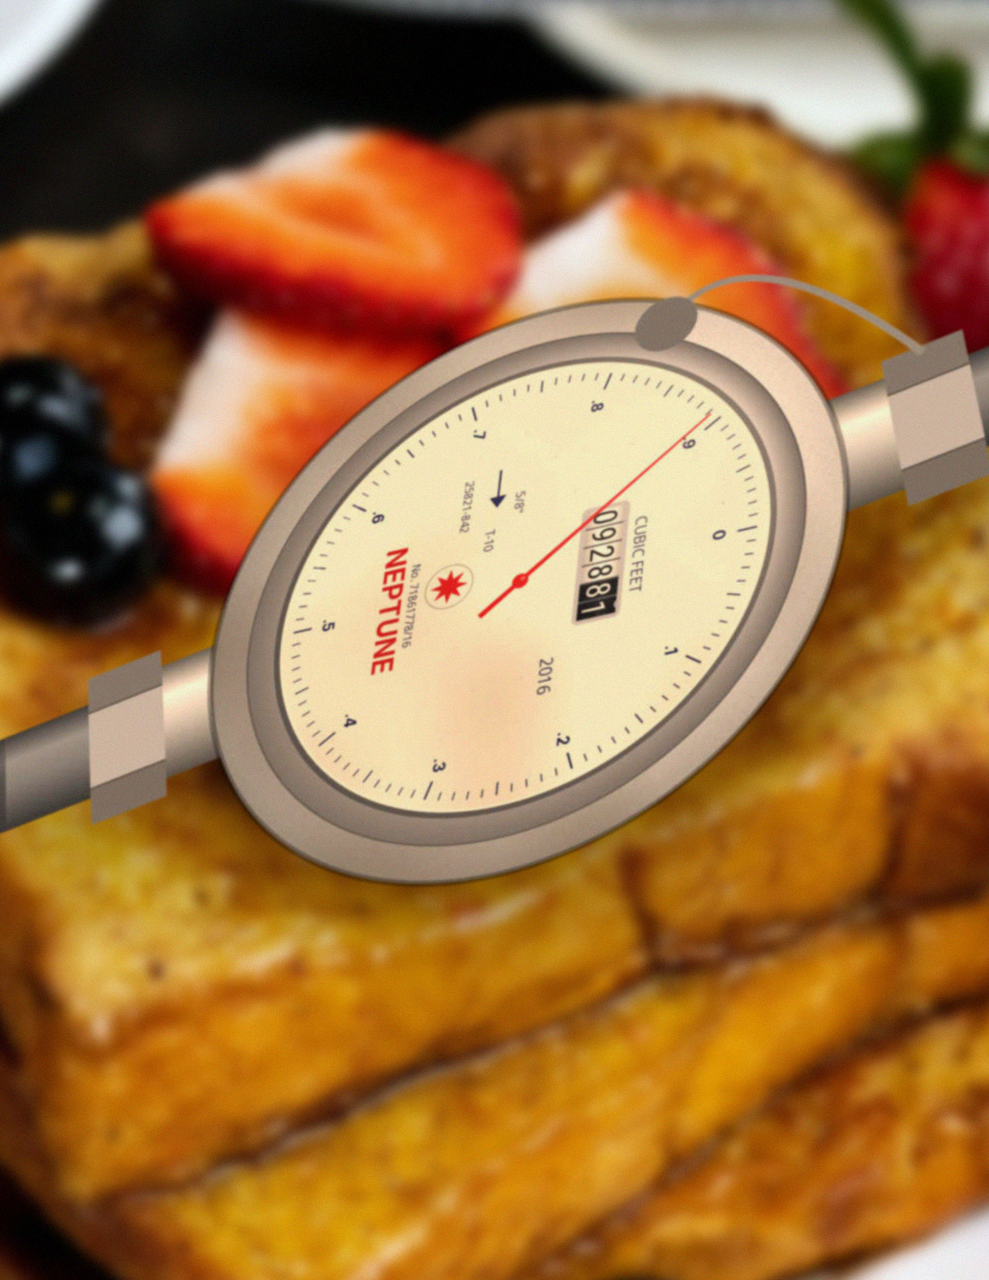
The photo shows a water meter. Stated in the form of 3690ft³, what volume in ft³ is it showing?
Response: 92880.89ft³
